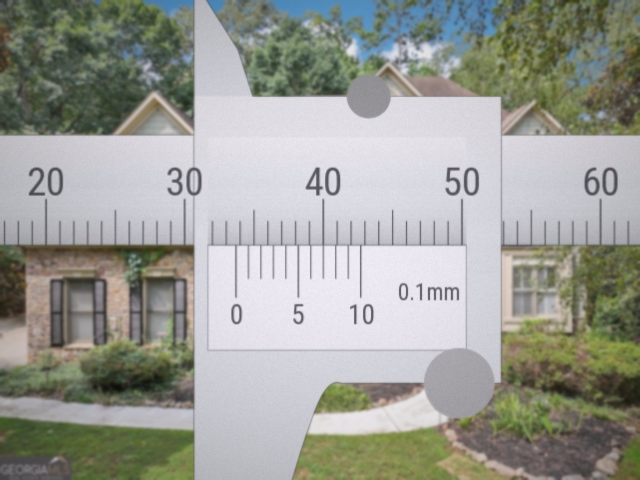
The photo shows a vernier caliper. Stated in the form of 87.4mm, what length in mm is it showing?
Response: 33.7mm
